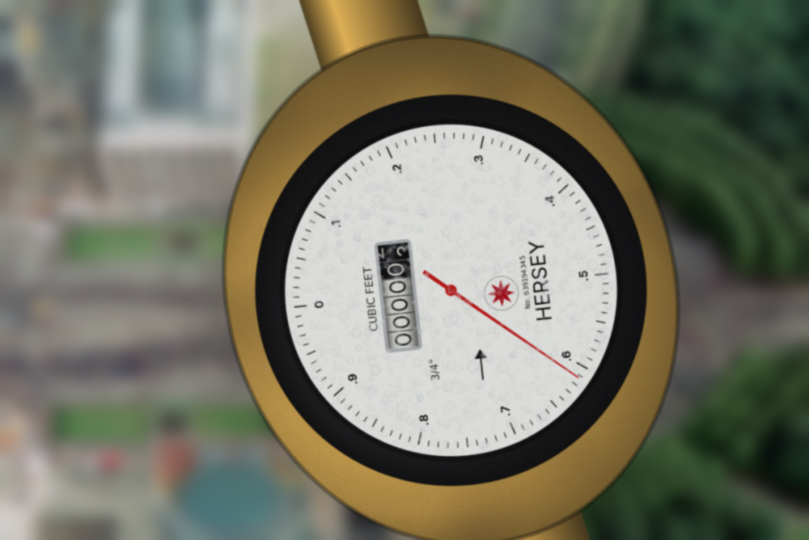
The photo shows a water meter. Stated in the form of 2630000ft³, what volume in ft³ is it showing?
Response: 2.61ft³
